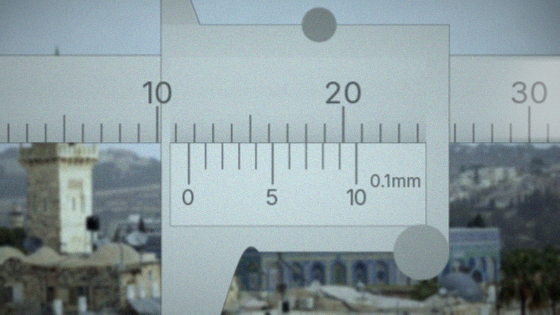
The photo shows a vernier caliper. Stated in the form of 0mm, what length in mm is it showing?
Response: 11.7mm
